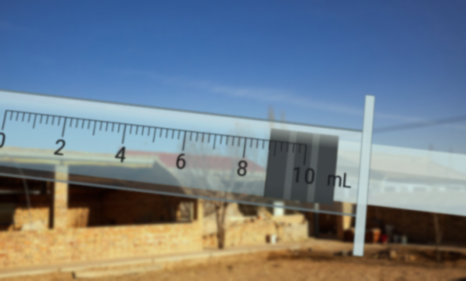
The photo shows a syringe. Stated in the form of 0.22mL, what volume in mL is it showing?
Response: 8.8mL
